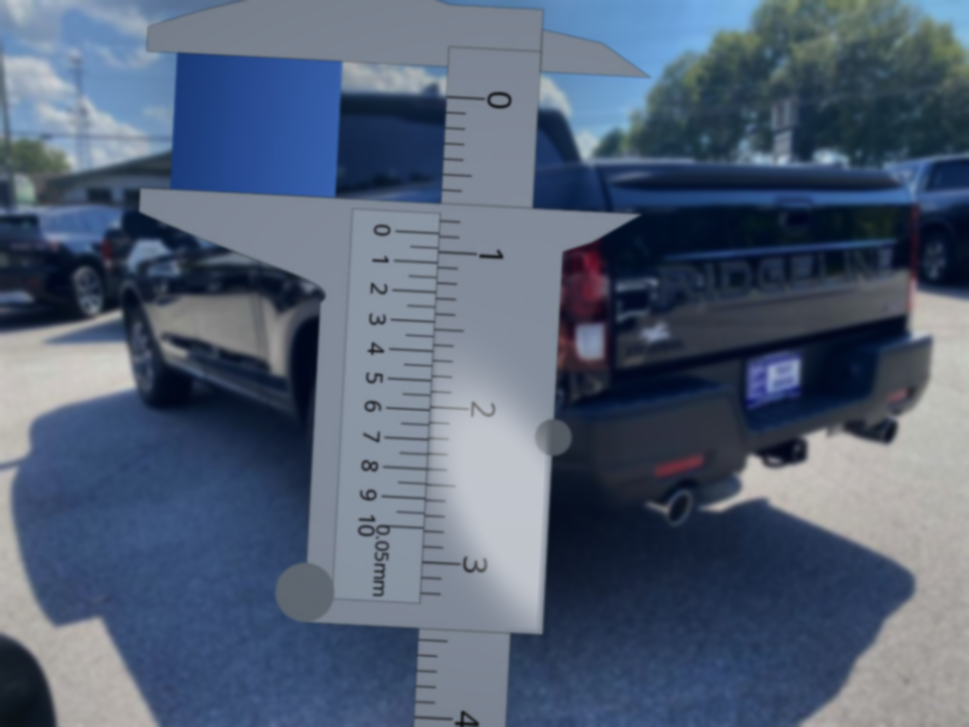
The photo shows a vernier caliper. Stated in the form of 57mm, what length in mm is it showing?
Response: 8.8mm
